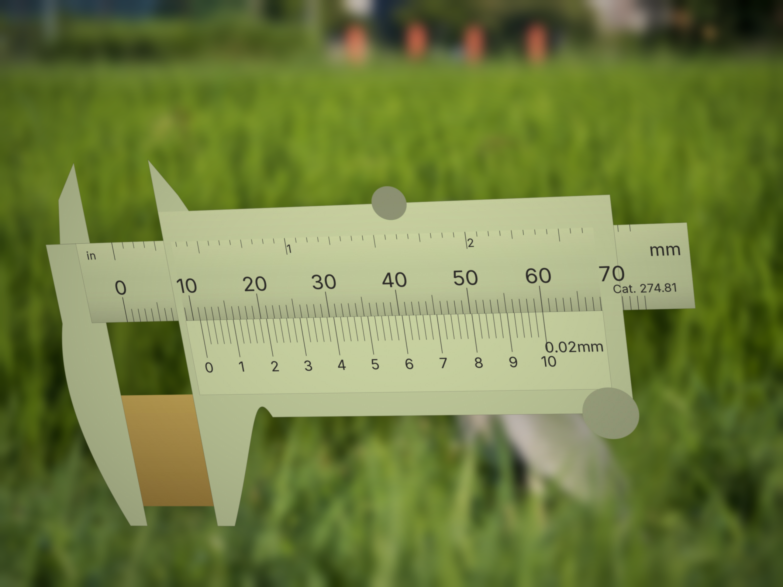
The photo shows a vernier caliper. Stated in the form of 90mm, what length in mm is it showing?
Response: 11.0mm
